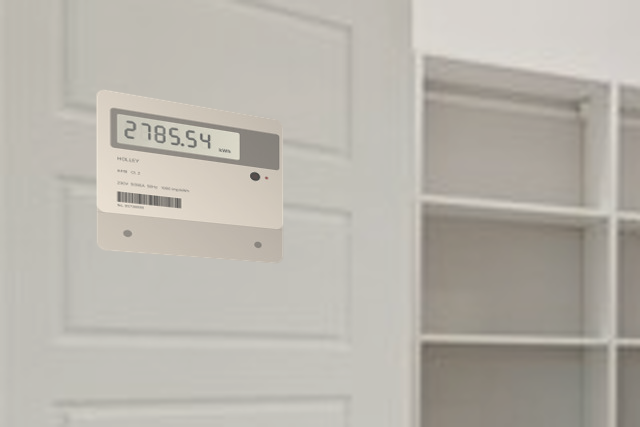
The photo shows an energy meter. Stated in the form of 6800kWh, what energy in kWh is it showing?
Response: 2785.54kWh
